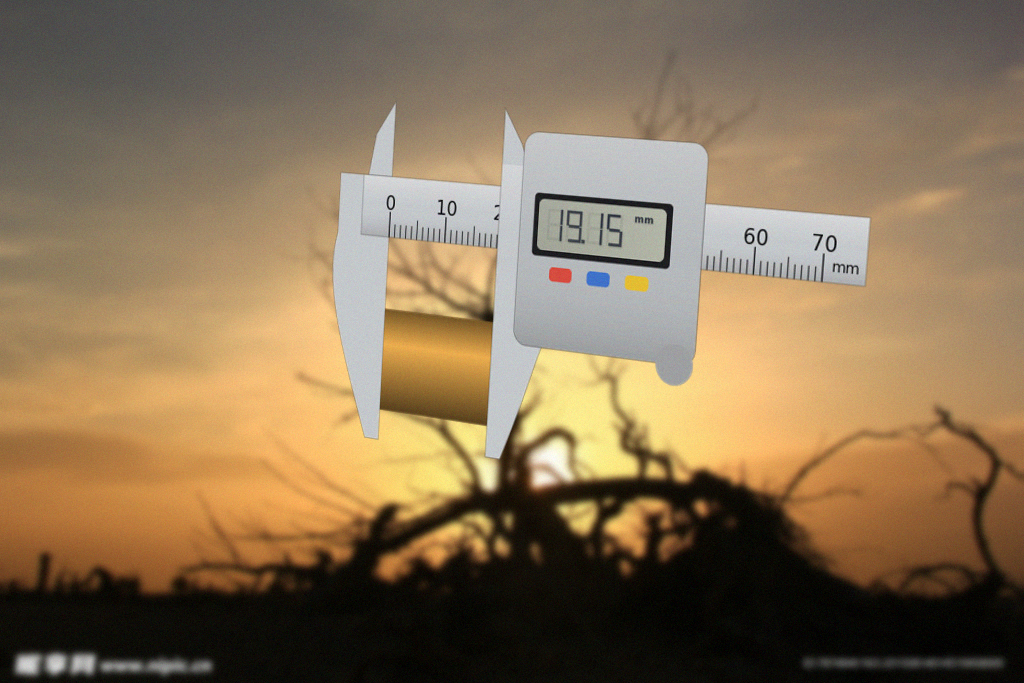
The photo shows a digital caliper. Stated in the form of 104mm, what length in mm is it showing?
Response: 19.15mm
